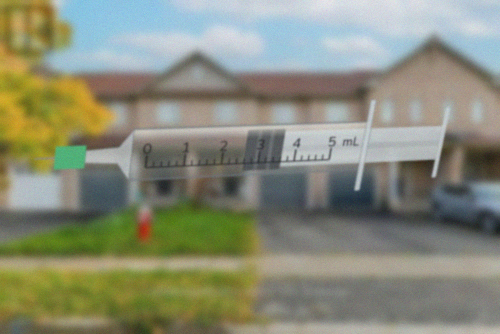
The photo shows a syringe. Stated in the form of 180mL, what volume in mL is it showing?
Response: 2.6mL
